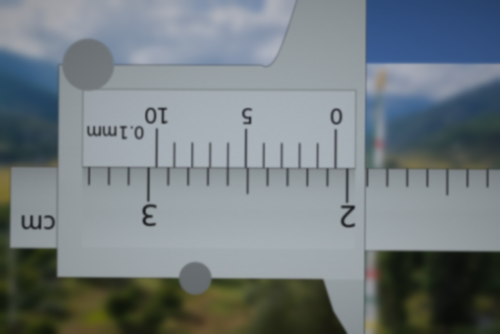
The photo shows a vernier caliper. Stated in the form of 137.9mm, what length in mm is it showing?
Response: 20.6mm
